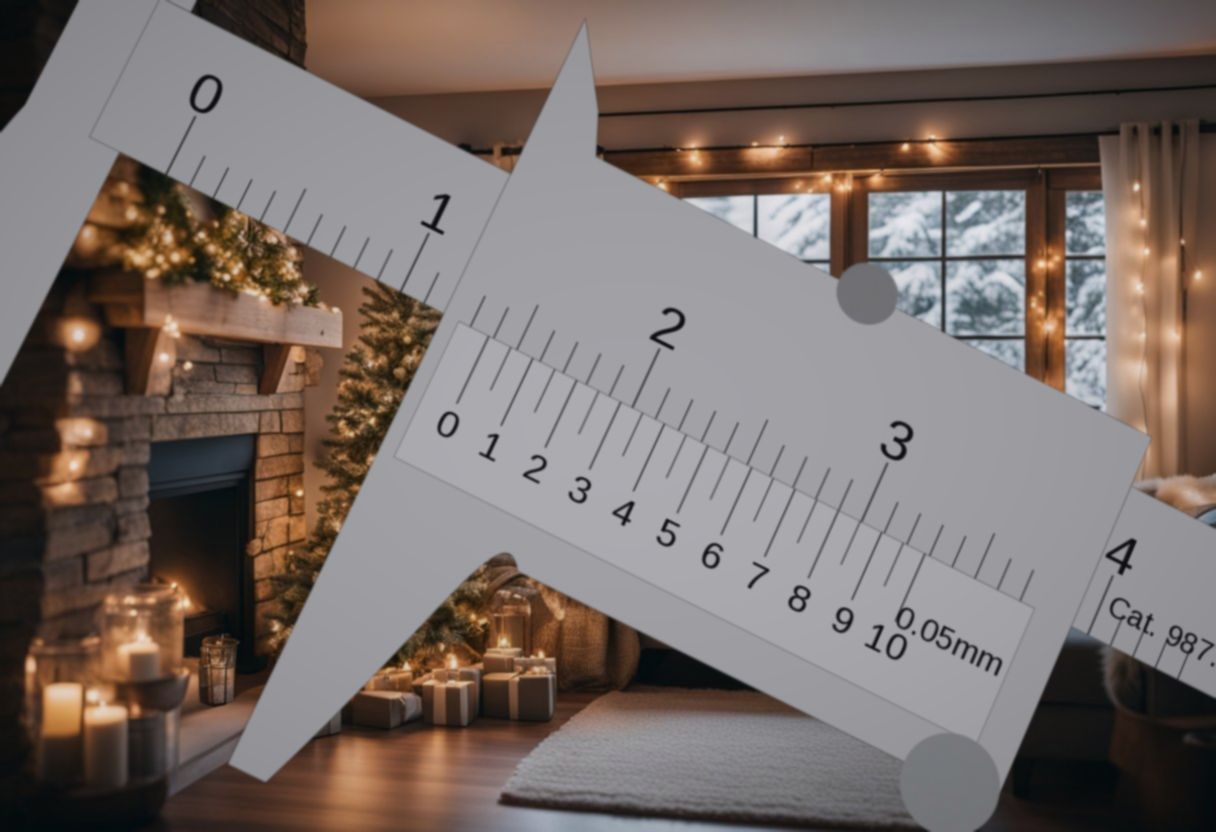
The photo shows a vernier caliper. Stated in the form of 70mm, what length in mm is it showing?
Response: 13.8mm
